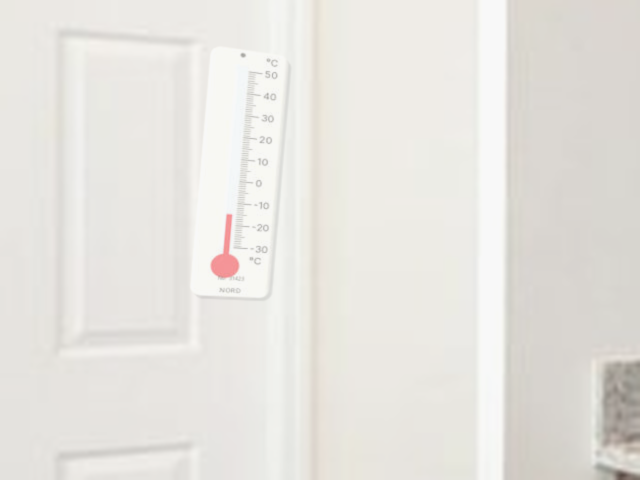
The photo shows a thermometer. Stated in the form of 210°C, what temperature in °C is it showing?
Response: -15°C
